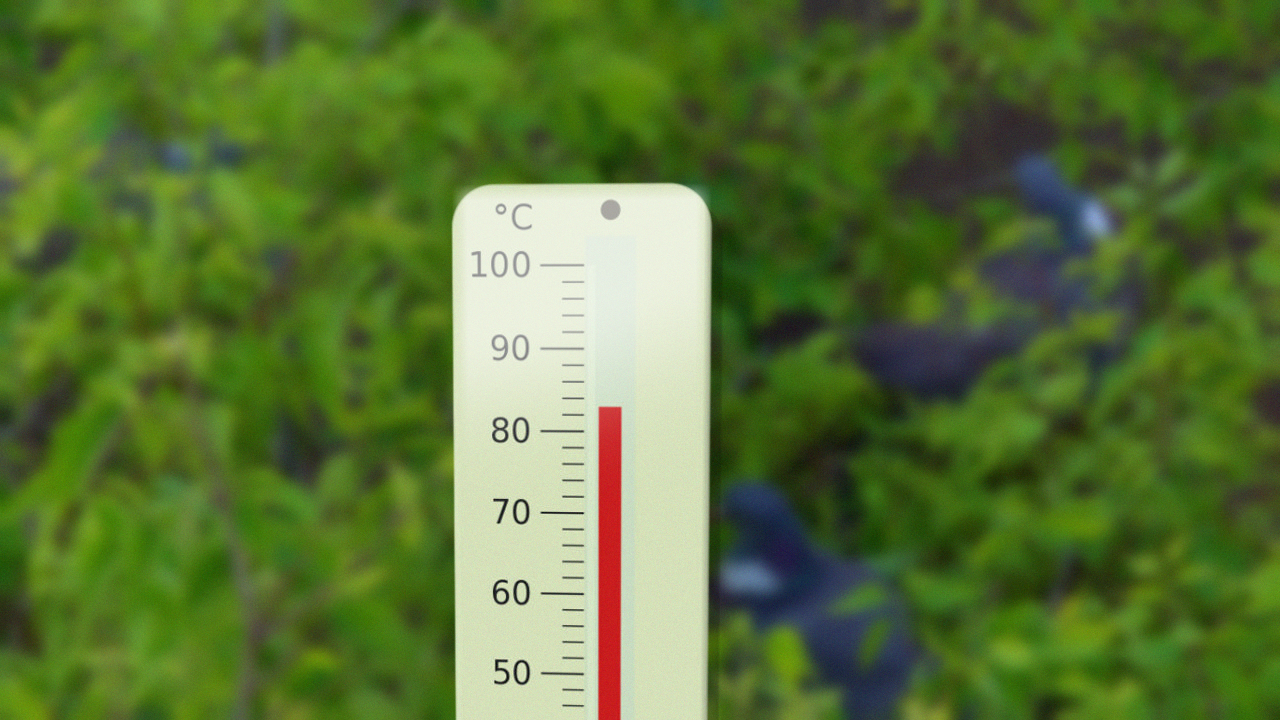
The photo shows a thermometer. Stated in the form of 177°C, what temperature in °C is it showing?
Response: 83°C
